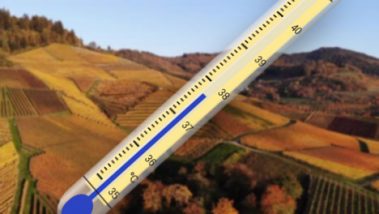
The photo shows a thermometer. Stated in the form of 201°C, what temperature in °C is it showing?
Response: 37.7°C
